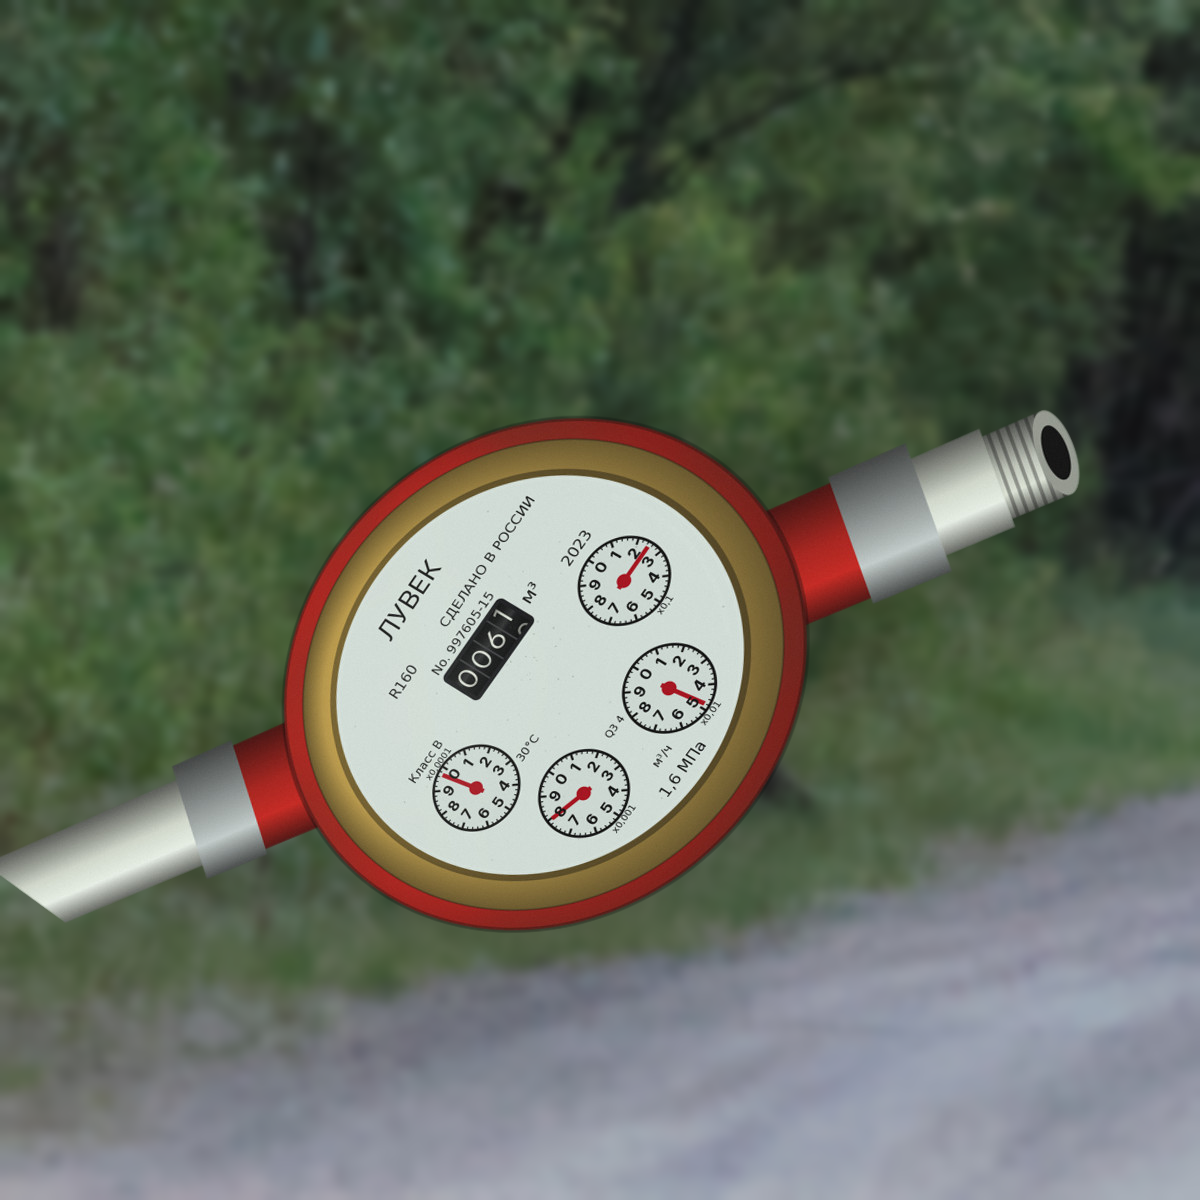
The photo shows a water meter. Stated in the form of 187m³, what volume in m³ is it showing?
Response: 61.2479m³
